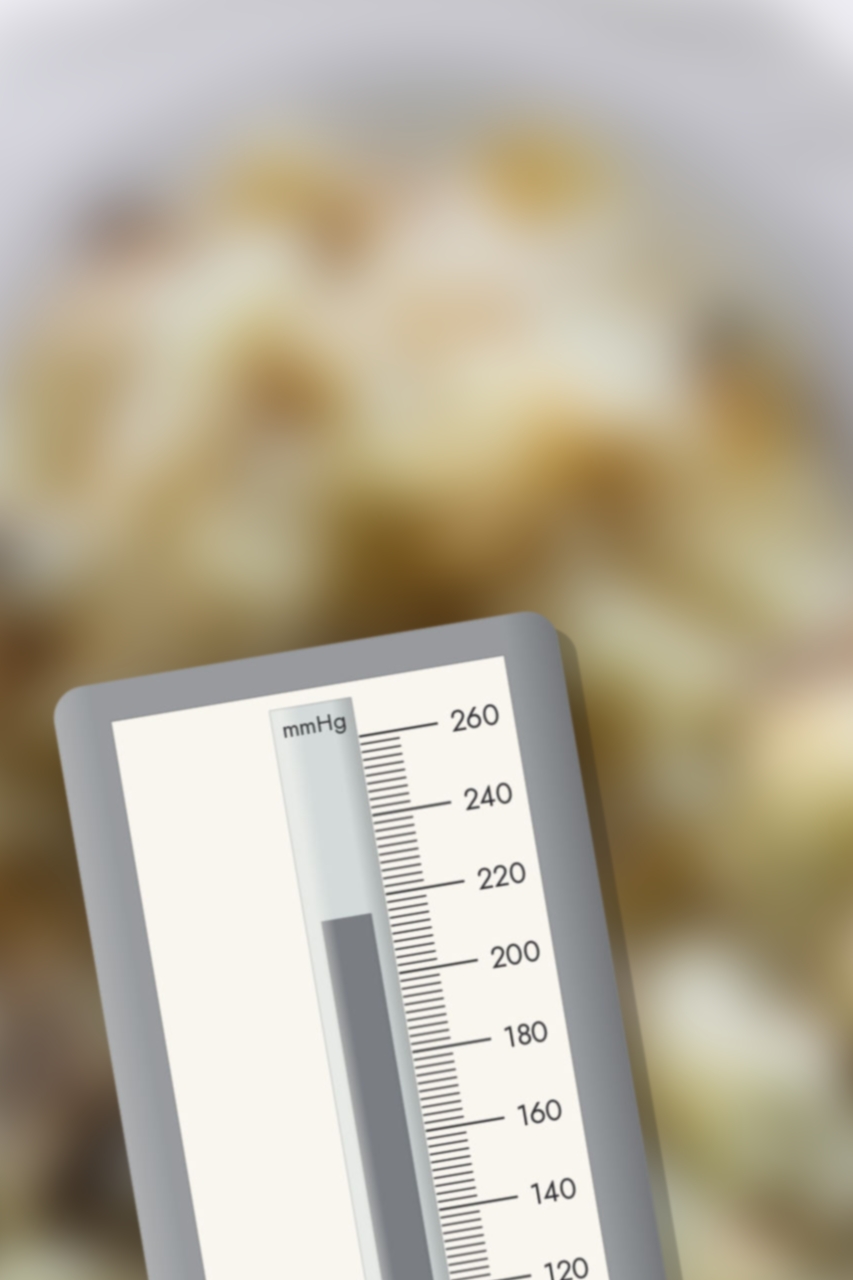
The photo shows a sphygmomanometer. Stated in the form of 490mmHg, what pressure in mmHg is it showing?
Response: 216mmHg
